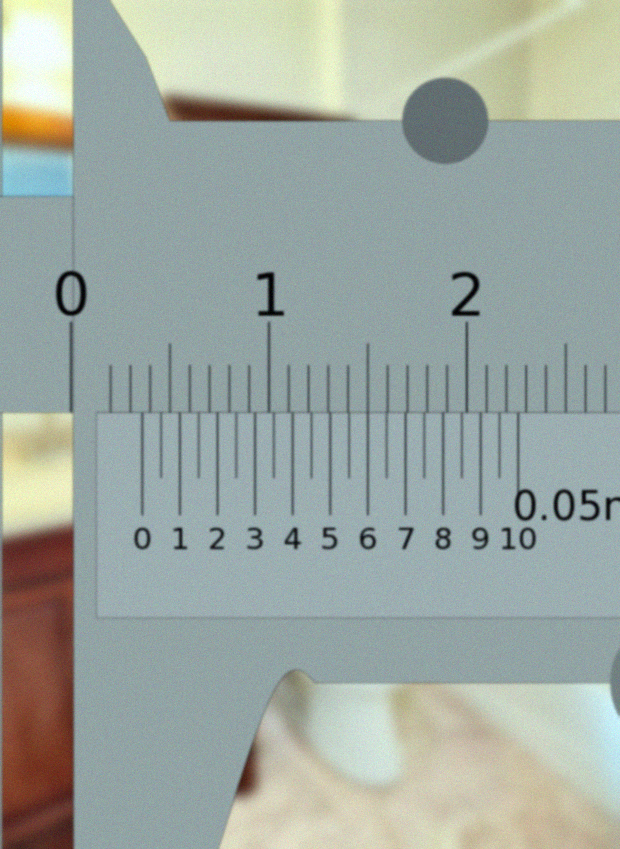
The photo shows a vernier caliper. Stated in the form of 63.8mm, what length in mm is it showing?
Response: 3.6mm
